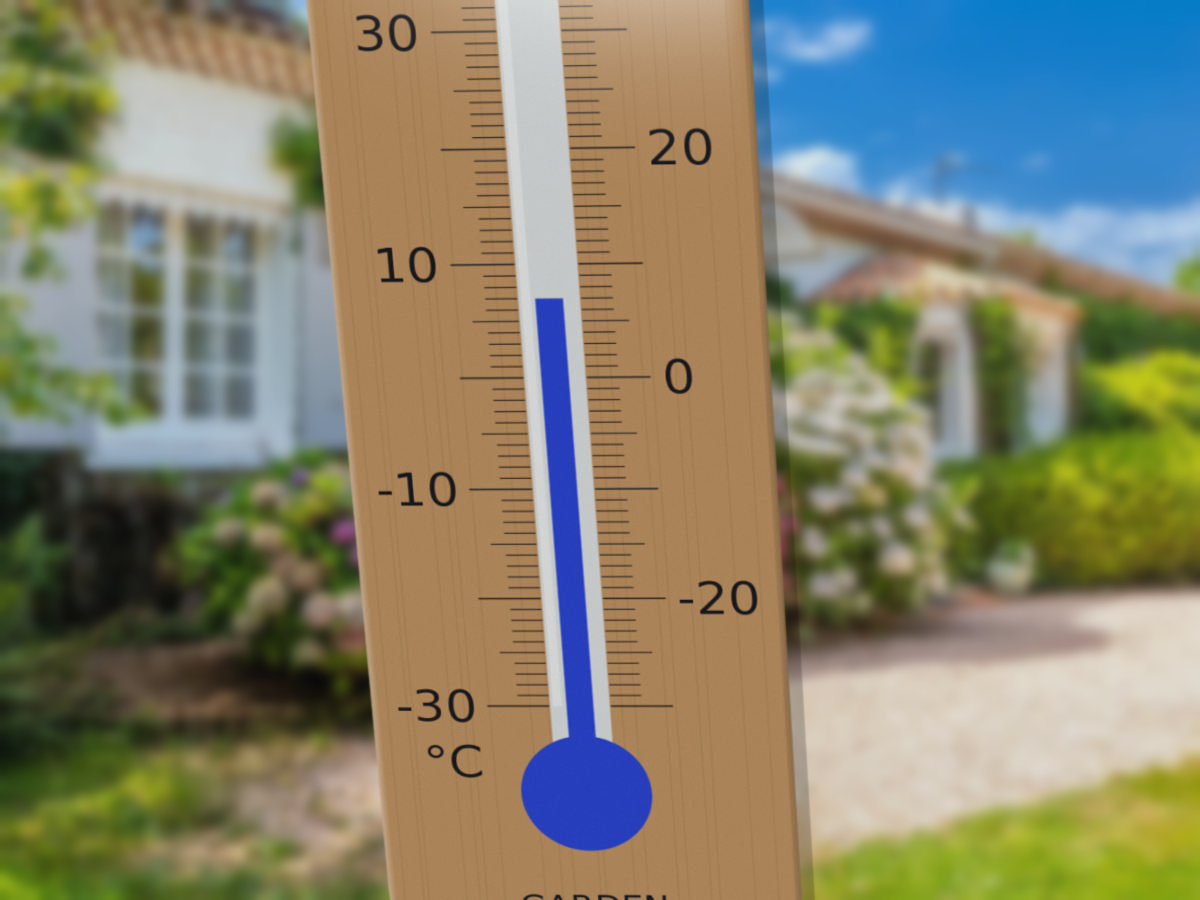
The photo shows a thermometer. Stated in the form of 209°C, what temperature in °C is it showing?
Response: 7°C
